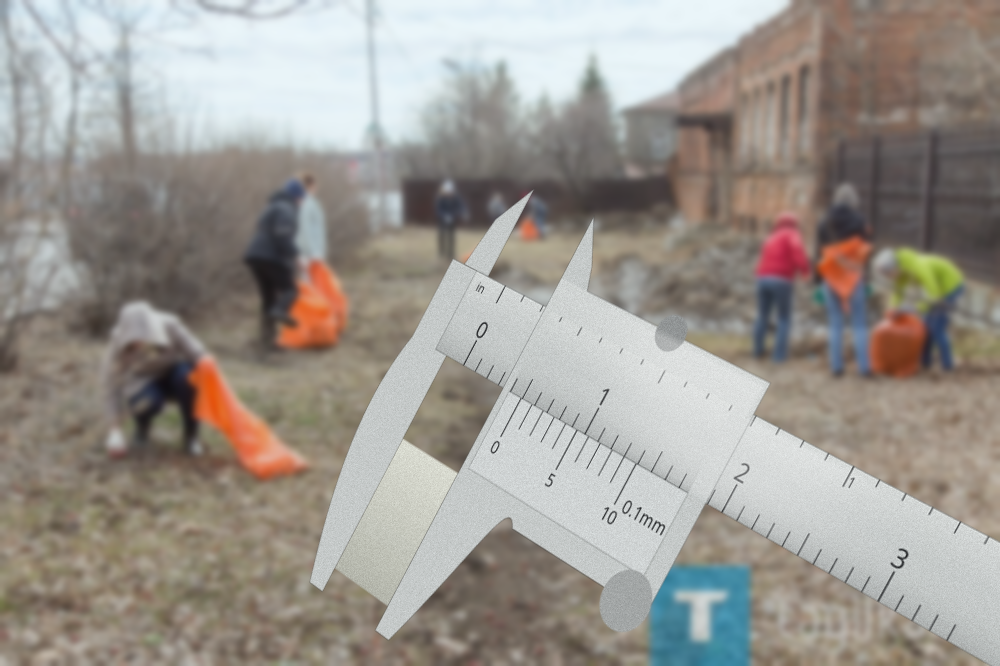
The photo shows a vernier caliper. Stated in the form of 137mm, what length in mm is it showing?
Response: 4.9mm
